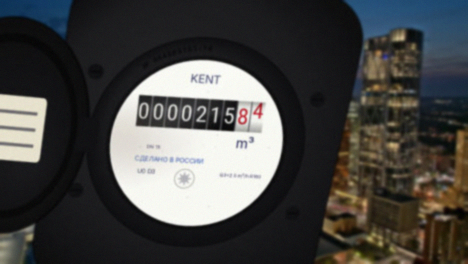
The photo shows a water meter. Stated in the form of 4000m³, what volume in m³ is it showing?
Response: 215.84m³
